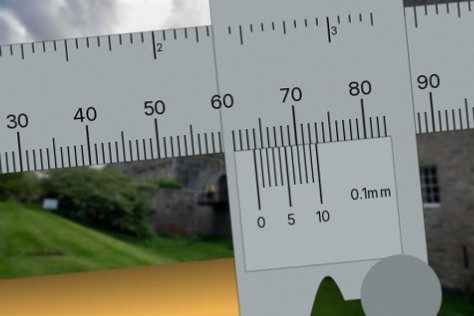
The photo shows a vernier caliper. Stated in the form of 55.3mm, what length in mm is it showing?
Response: 63.8mm
